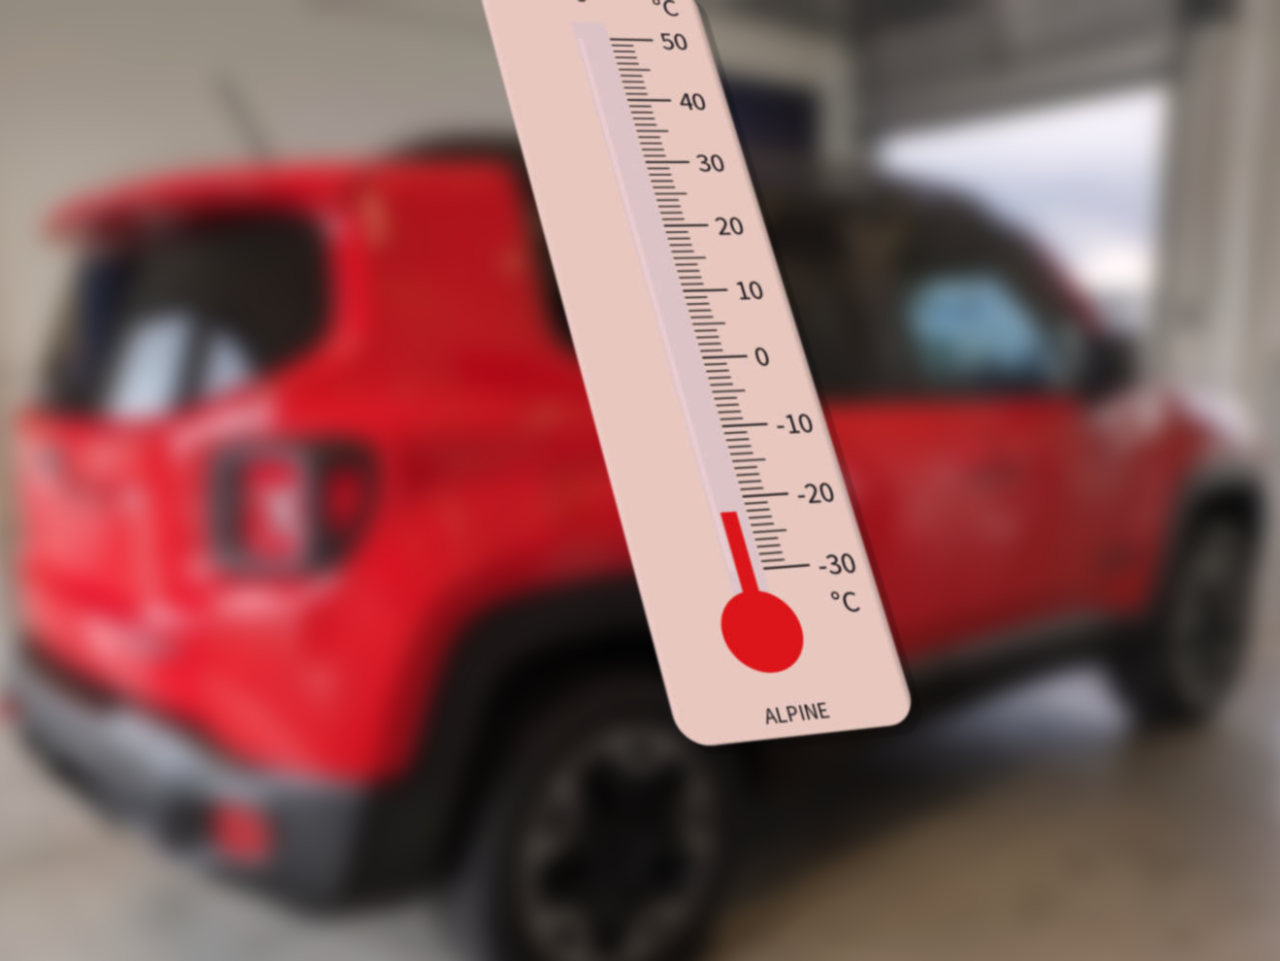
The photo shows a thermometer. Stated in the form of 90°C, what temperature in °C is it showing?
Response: -22°C
